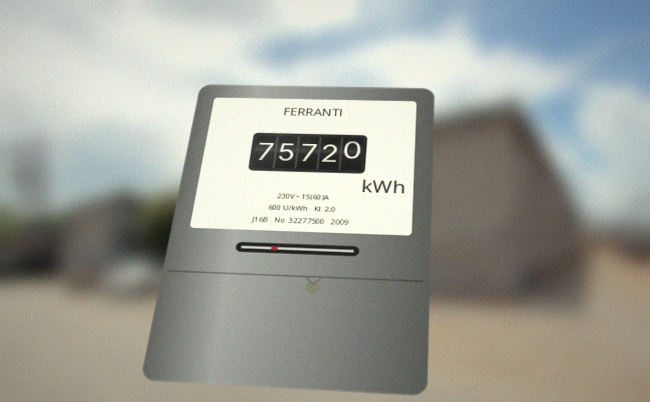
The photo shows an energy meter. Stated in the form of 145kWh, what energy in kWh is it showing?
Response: 75720kWh
